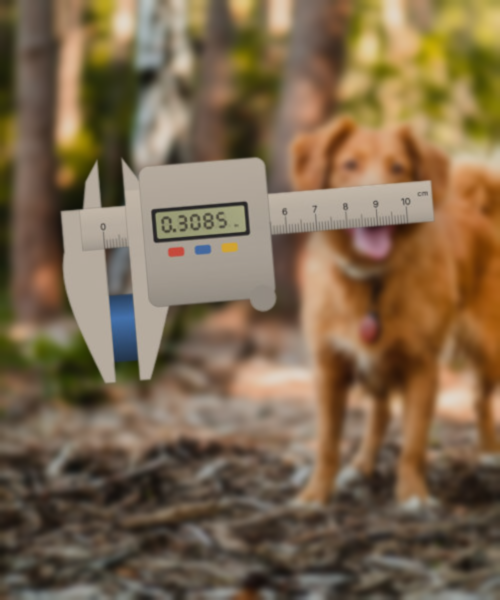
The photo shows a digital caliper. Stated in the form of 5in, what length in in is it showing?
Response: 0.3085in
